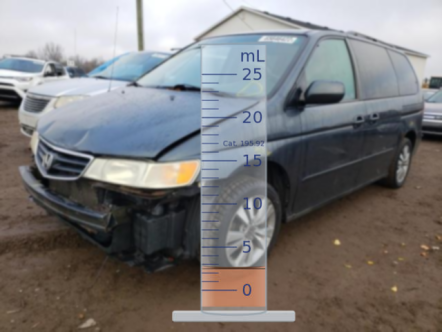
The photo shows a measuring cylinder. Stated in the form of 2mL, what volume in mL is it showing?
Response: 2.5mL
